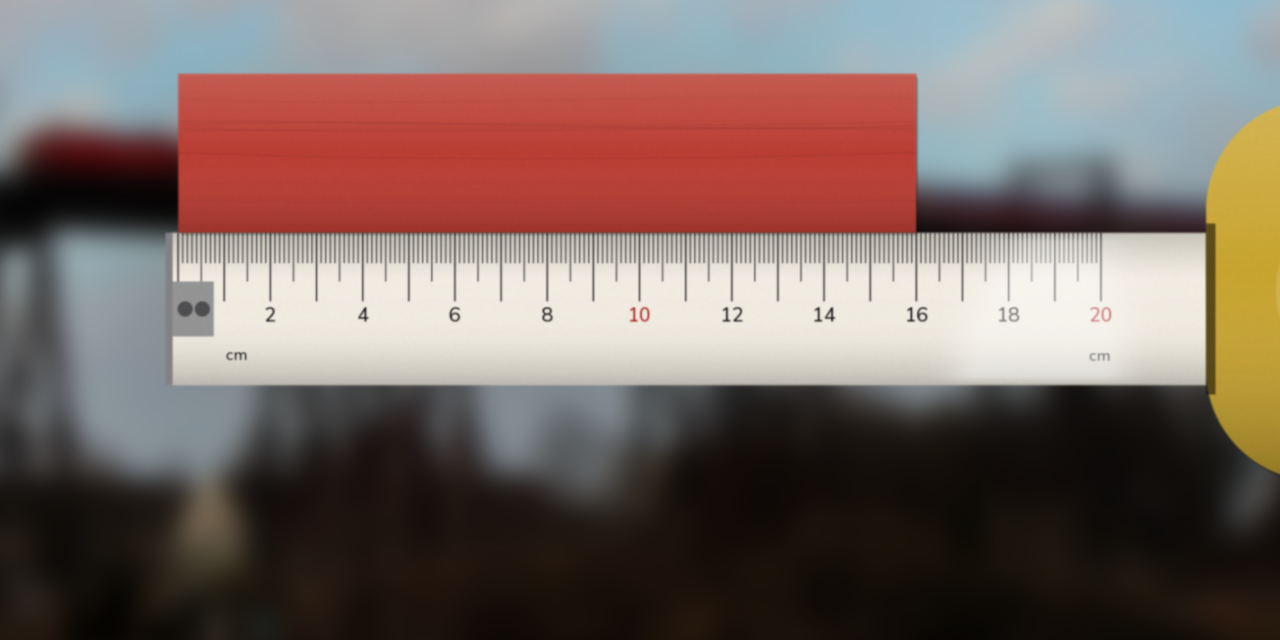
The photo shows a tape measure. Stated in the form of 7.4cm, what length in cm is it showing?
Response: 16cm
